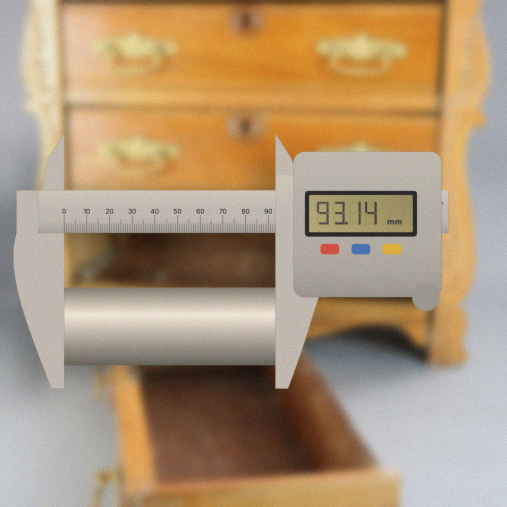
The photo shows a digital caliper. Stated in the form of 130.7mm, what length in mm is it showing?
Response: 93.14mm
